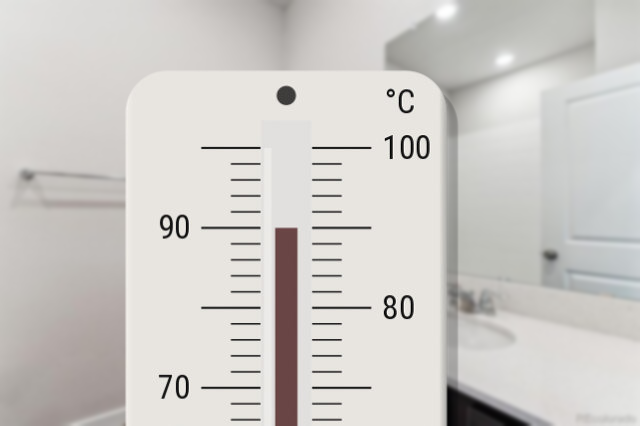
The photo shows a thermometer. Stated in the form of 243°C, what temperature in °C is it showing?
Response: 90°C
